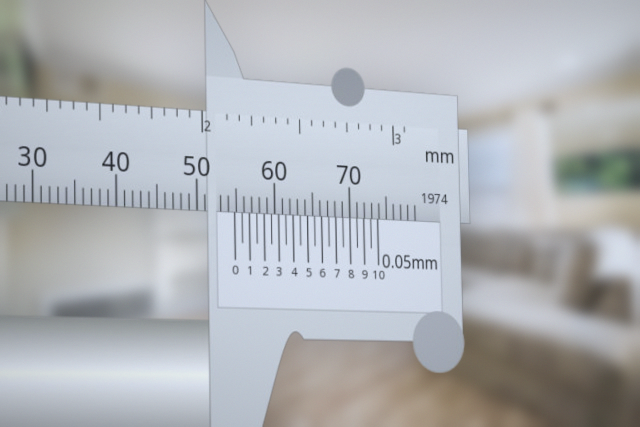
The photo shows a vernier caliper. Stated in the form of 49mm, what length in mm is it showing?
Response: 54.8mm
